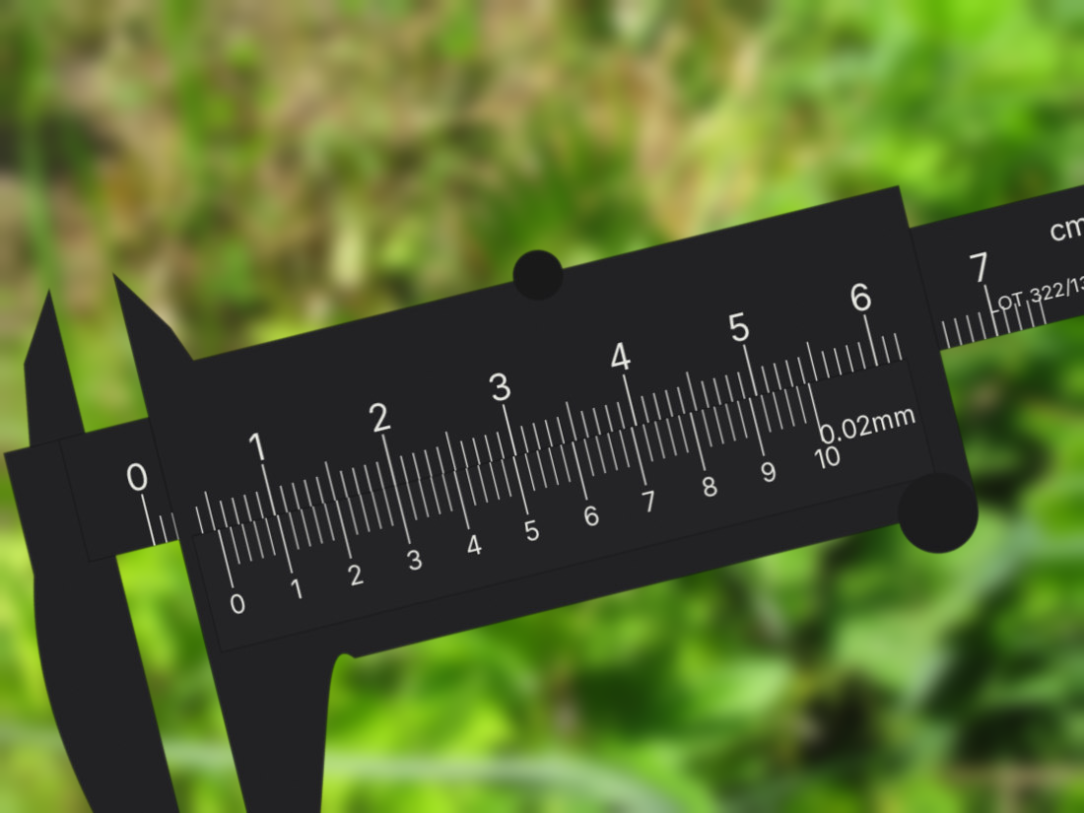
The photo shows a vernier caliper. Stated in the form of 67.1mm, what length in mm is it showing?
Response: 5.3mm
